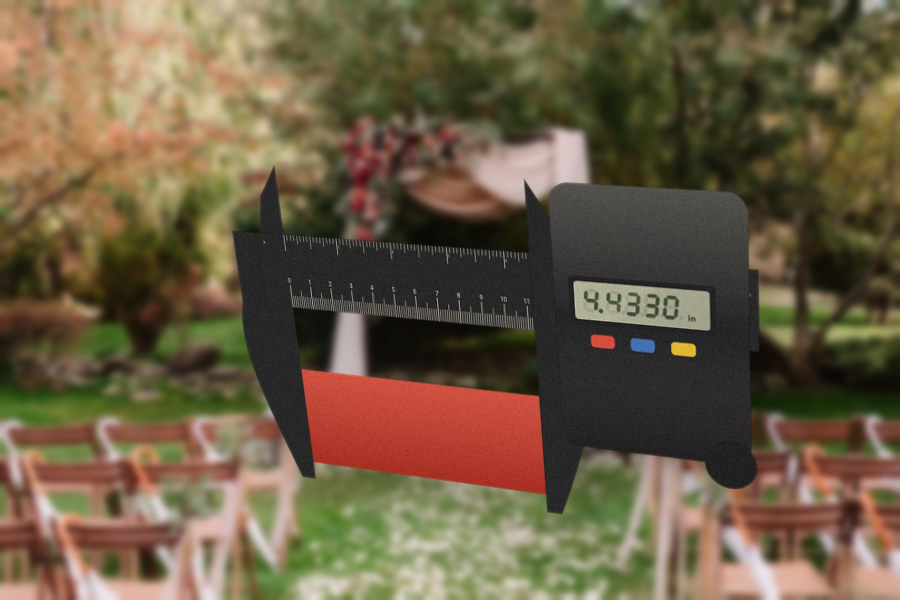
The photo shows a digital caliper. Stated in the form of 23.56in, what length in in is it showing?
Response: 4.4330in
